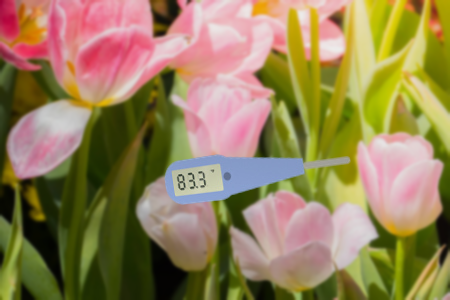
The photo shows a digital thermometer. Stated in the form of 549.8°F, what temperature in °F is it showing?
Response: 83.3°F
